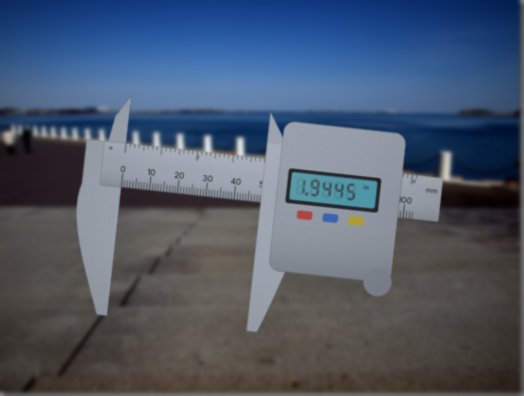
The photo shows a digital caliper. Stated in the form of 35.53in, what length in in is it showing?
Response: 1.9445in
